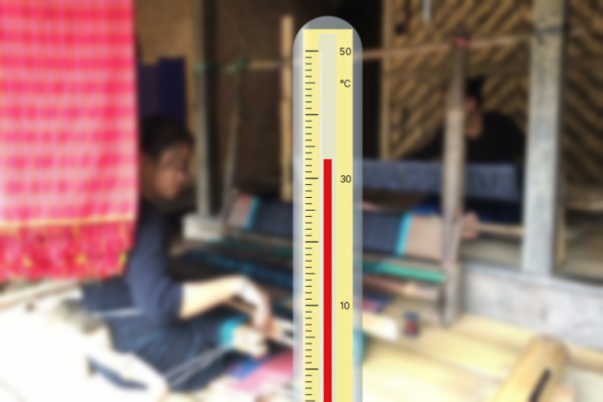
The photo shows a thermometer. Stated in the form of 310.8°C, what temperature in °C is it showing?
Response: 33°C
